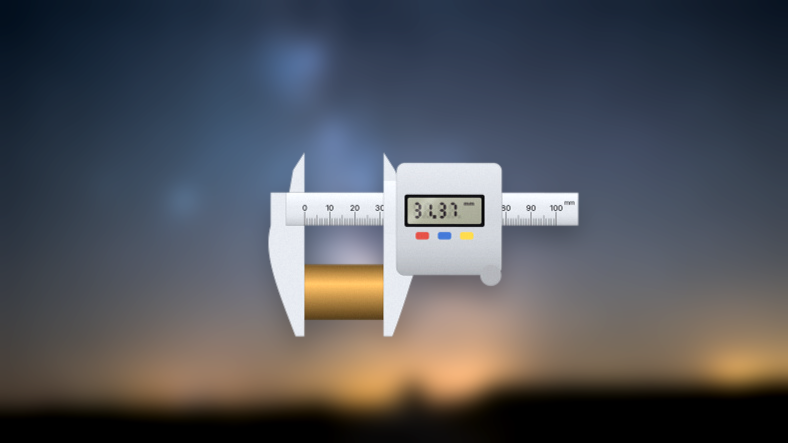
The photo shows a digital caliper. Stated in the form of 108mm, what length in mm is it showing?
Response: 31.37mm
